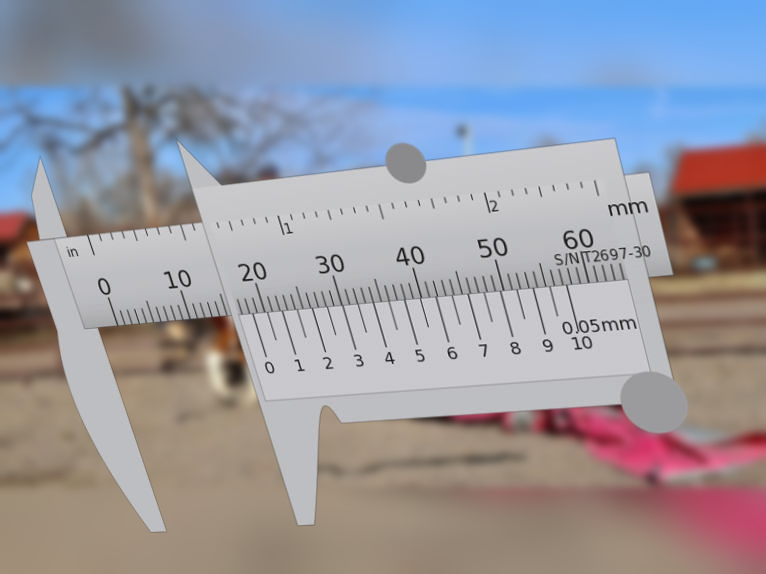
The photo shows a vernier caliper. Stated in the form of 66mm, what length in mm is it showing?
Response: 18.4mm
